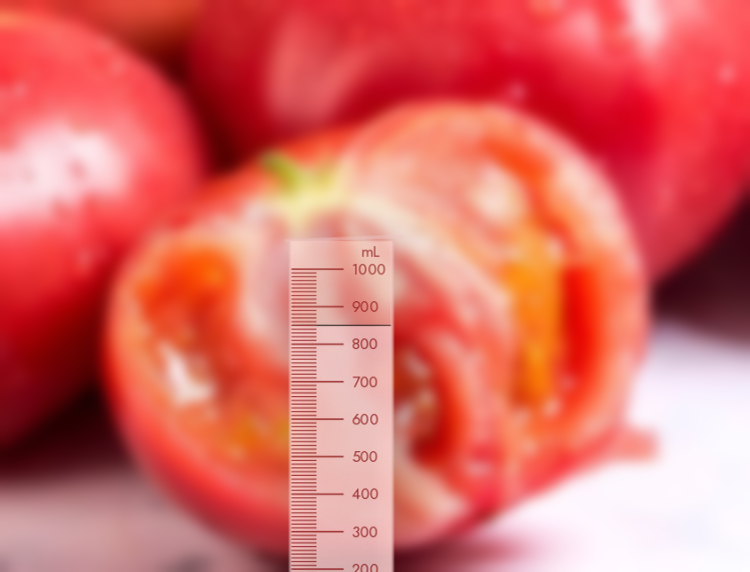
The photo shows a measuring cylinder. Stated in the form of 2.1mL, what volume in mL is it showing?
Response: 850mL
